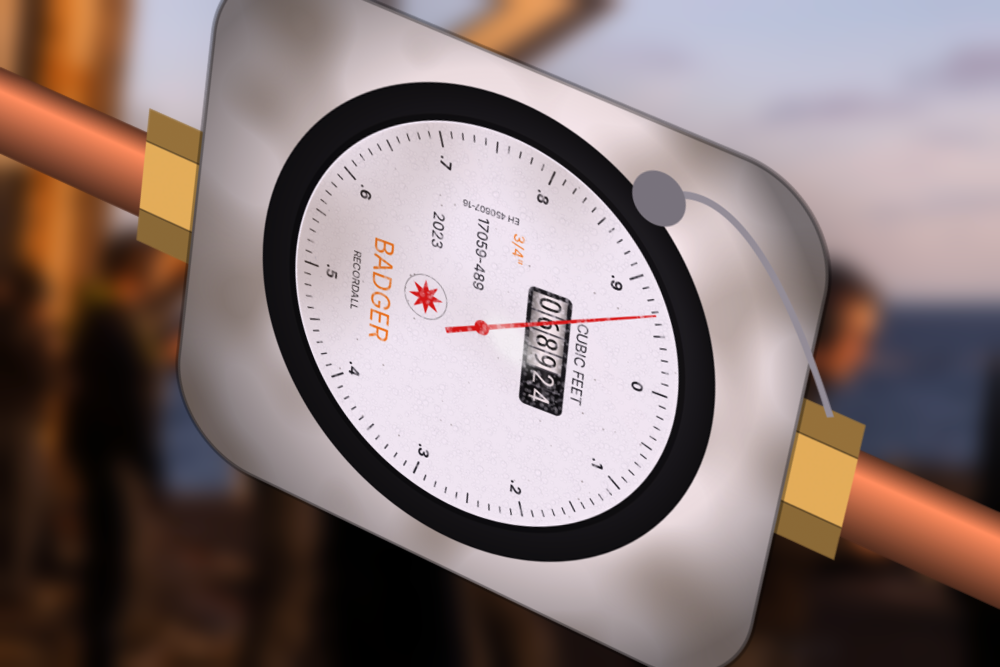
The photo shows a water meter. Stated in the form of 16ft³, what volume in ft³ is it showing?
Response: 68923.93ft³
